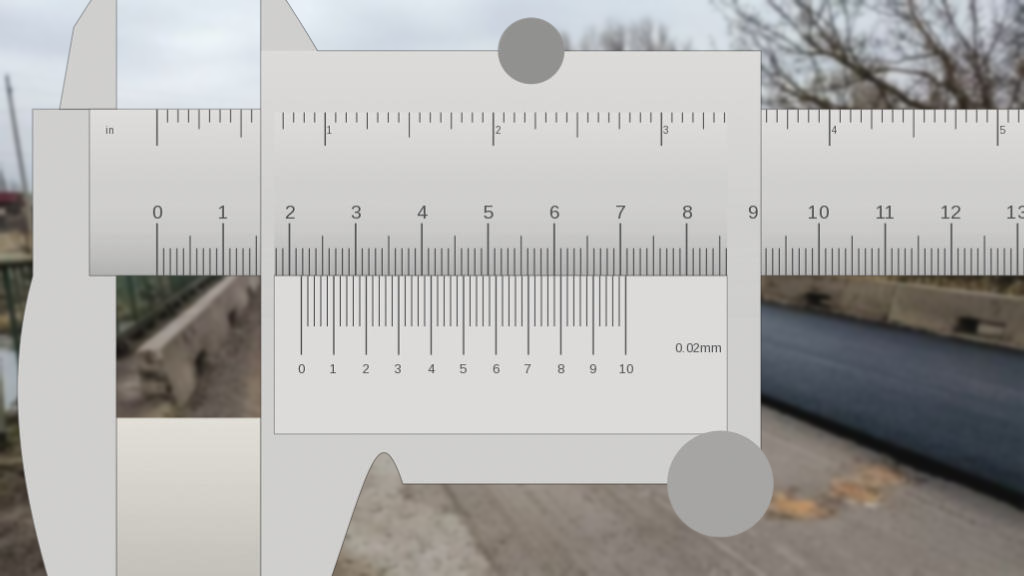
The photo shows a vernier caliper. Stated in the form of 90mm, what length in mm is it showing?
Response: 21.8mm
